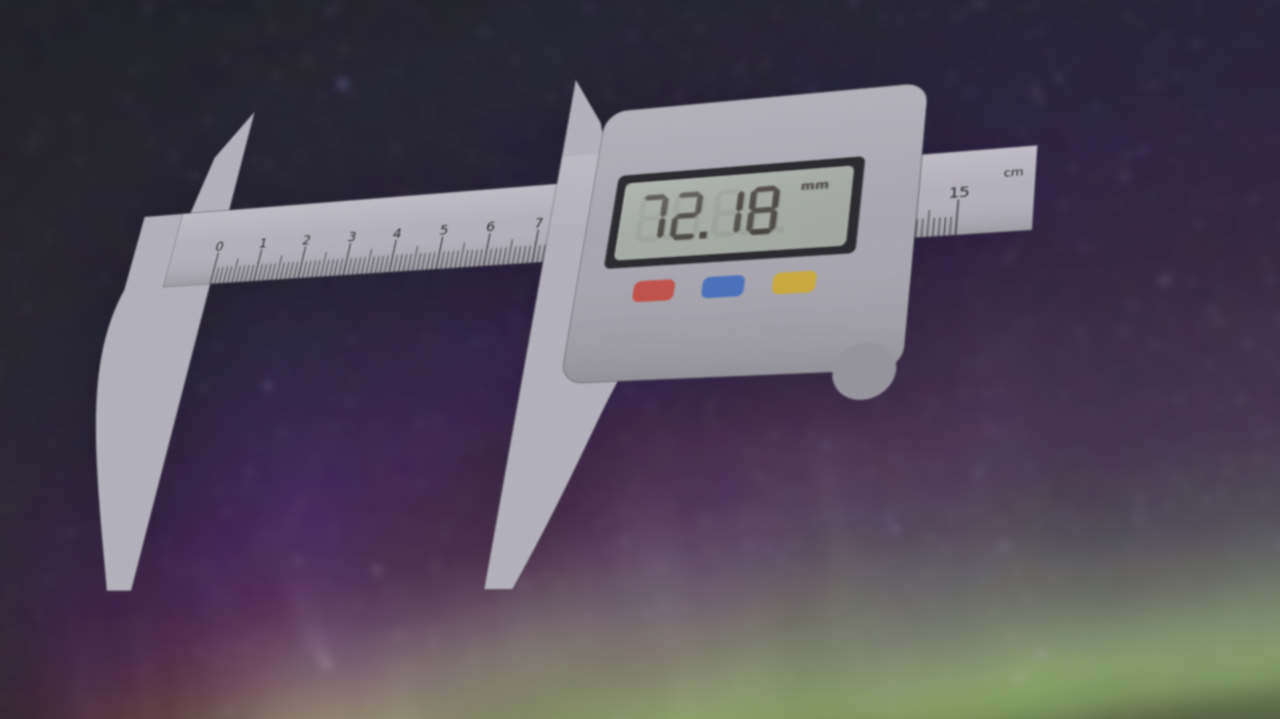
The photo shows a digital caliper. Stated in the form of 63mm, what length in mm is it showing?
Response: 72.18mm
